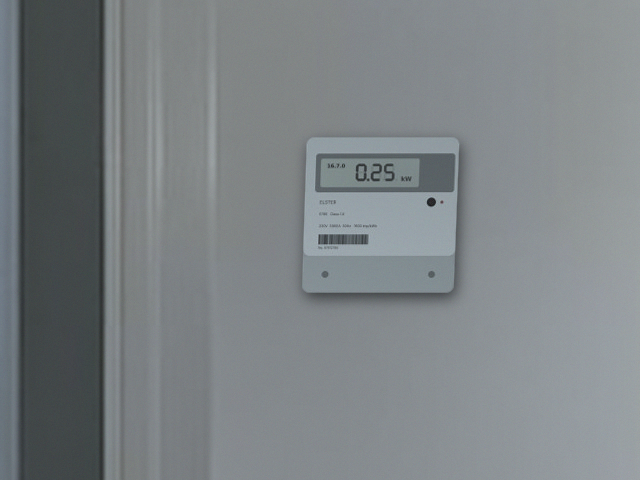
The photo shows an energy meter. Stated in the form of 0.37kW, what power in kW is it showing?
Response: 0.25kW
